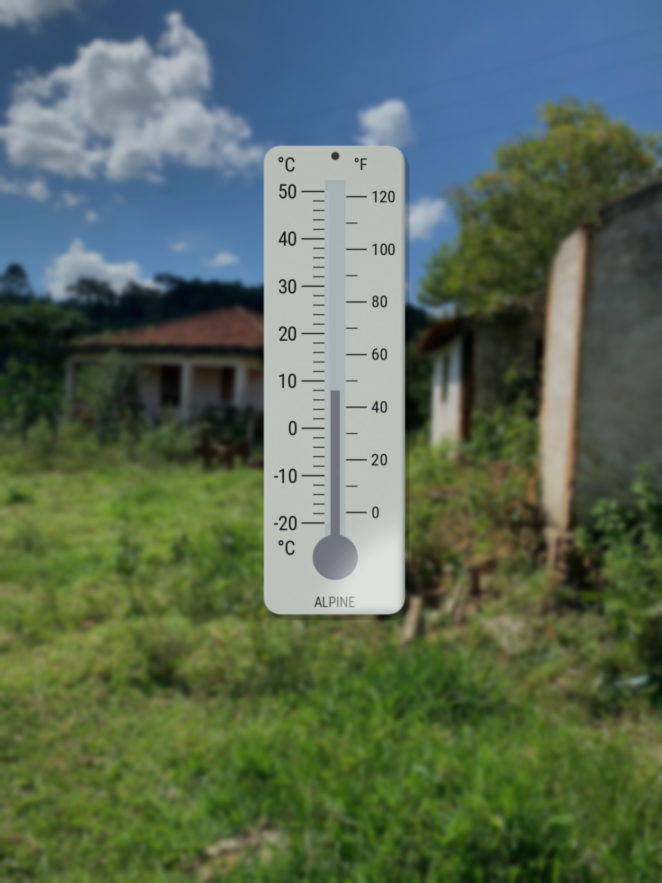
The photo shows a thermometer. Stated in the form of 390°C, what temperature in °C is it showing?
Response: 8°C
